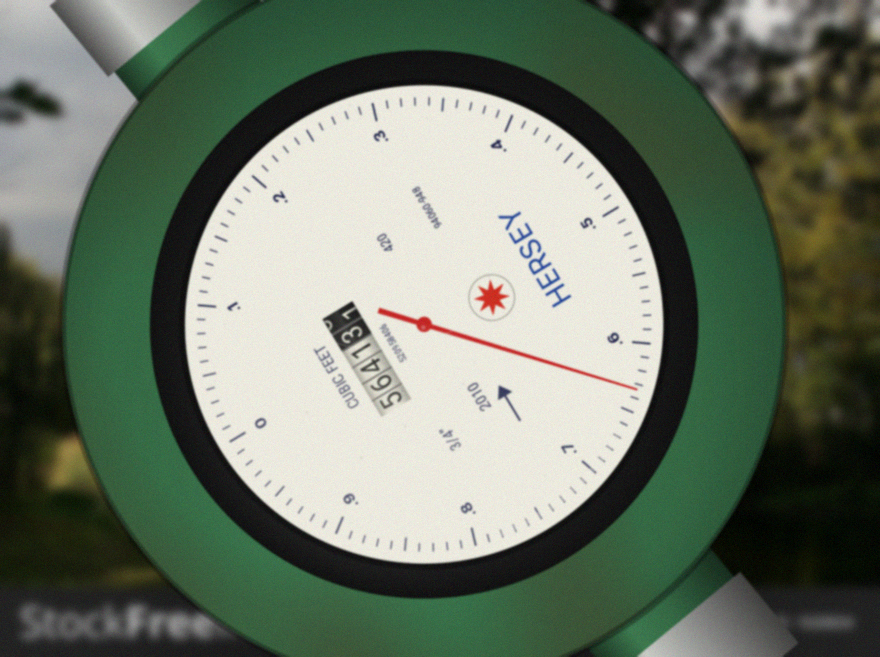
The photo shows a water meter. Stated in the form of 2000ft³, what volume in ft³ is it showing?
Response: 564130.63ft³
